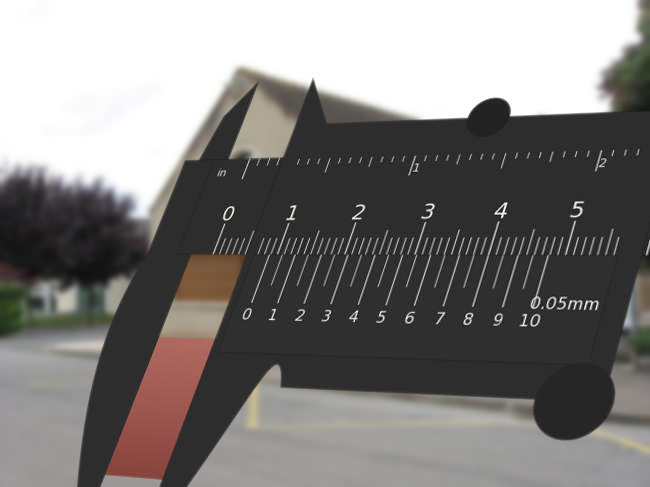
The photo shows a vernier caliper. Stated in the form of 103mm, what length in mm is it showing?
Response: 8.8mm
